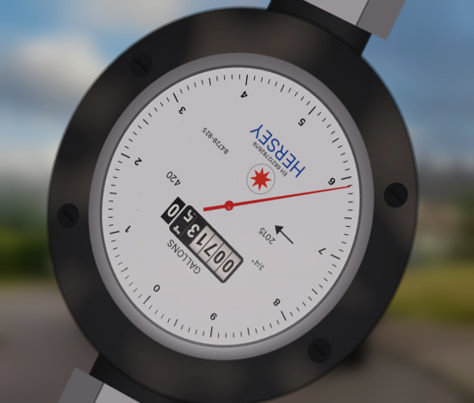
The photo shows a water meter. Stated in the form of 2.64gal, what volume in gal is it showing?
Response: 71346.1gal
